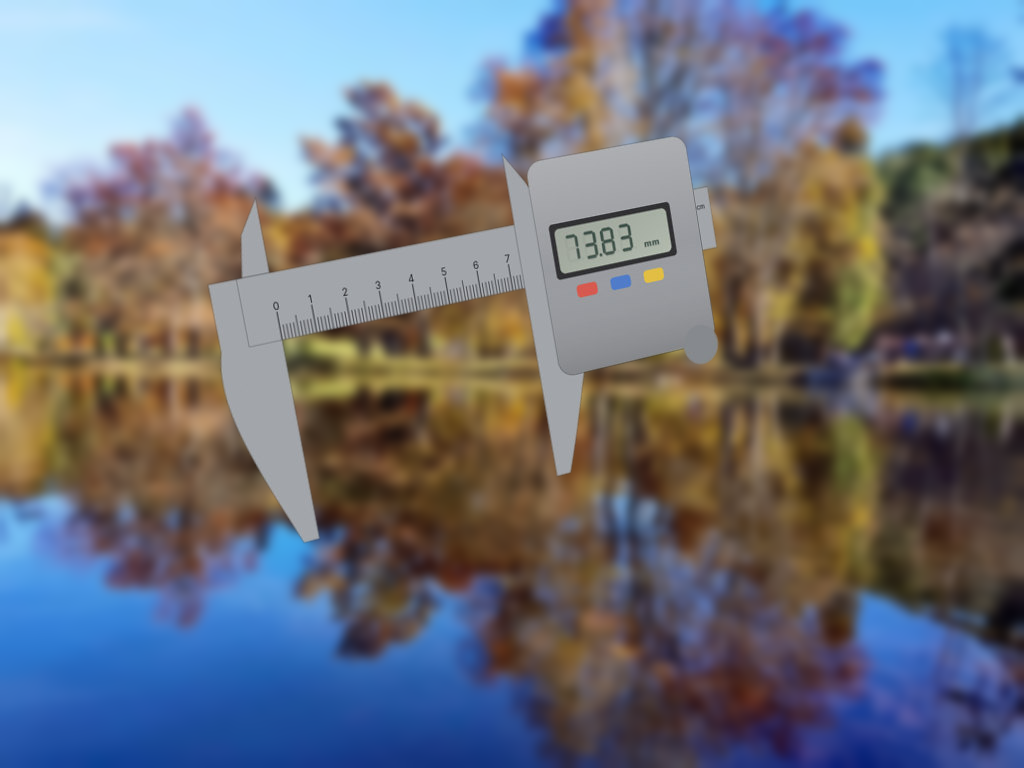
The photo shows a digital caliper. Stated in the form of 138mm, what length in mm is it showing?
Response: 73.83mm
